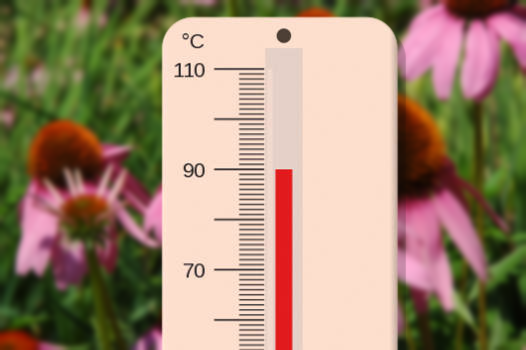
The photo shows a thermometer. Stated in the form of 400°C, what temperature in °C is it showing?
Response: 90°C
